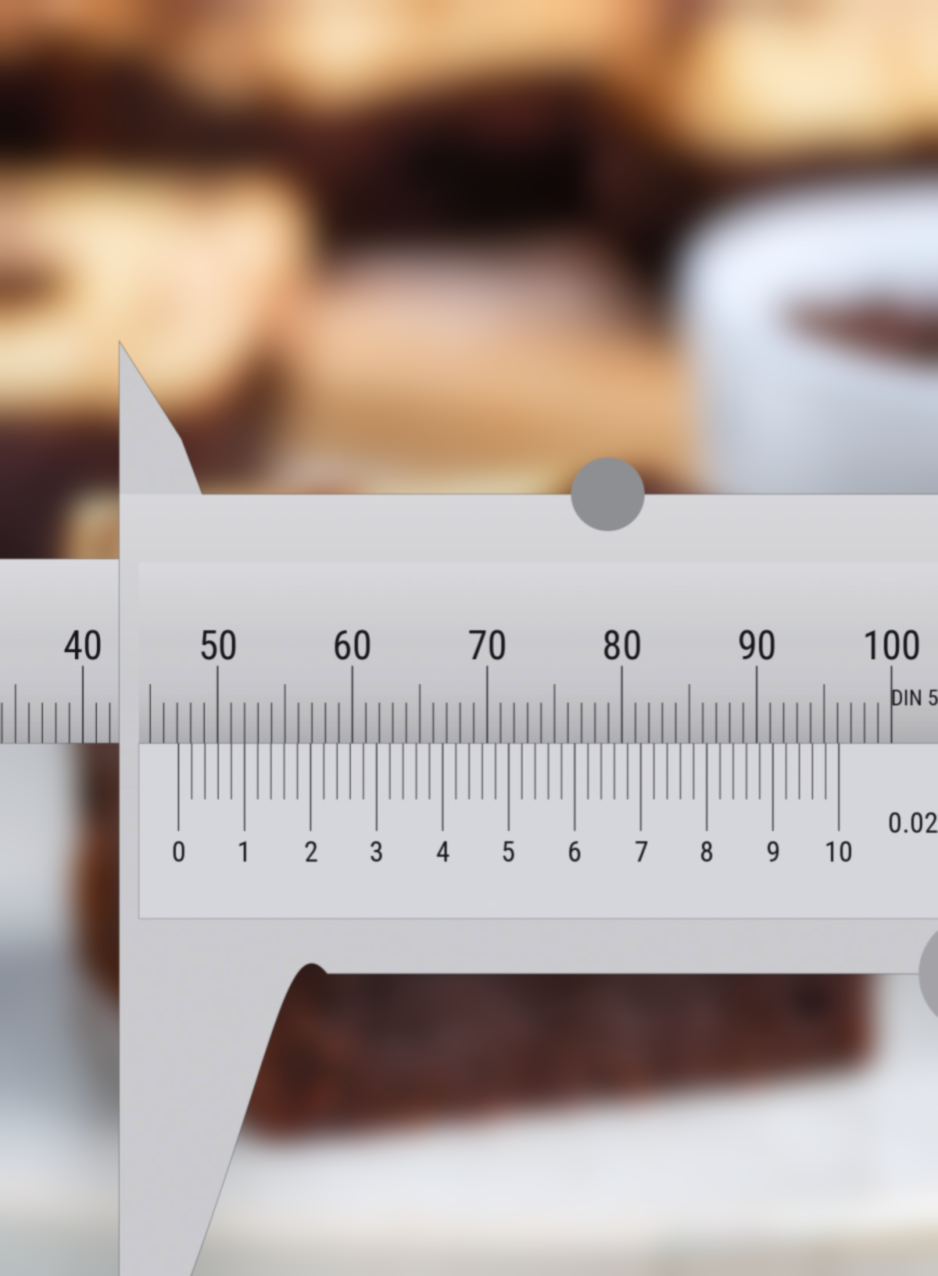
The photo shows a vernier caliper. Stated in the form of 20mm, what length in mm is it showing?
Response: 47.1mm
